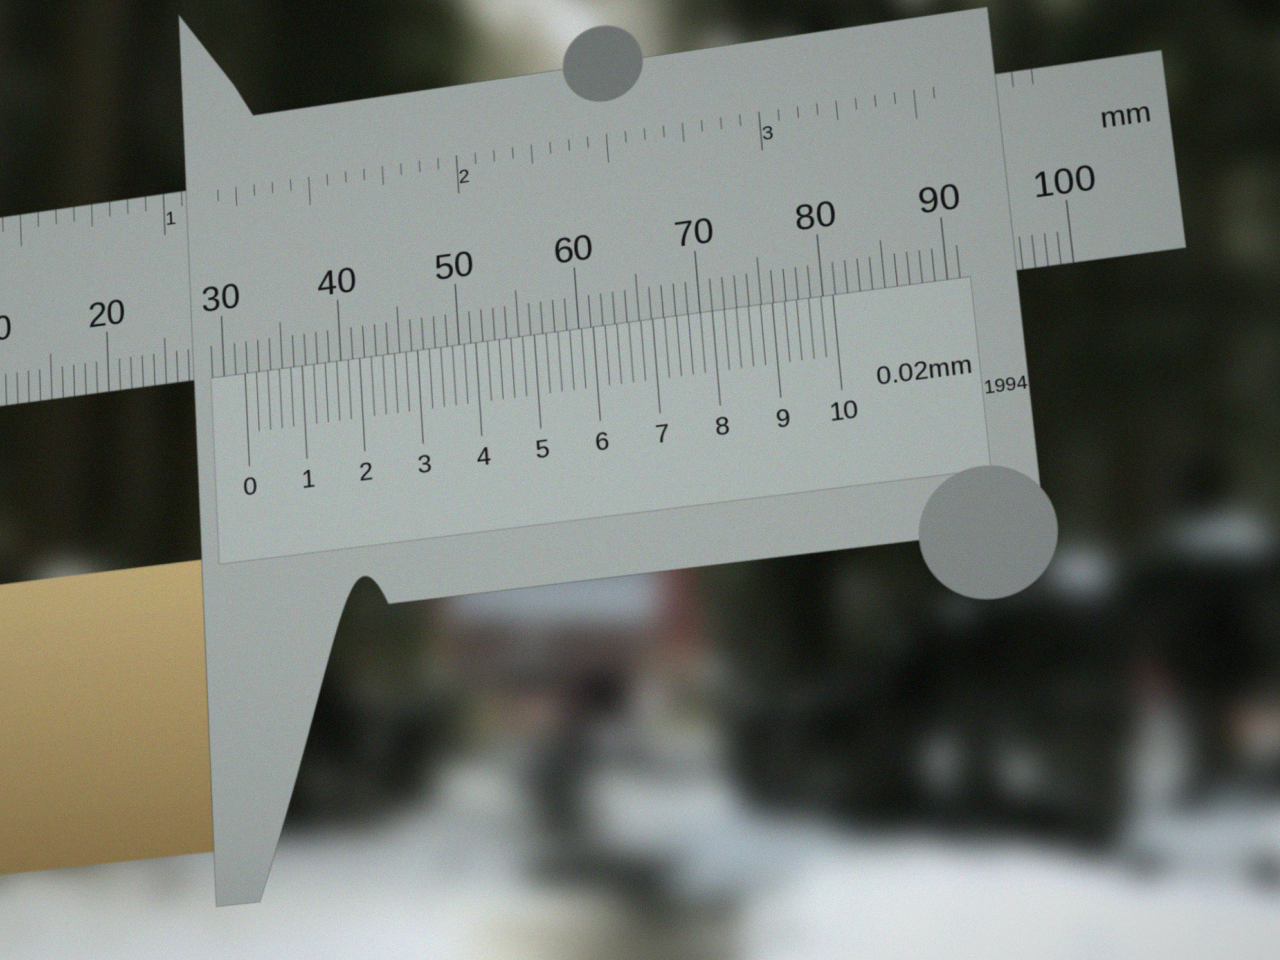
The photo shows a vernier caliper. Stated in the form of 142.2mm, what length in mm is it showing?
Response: 31.8mm
